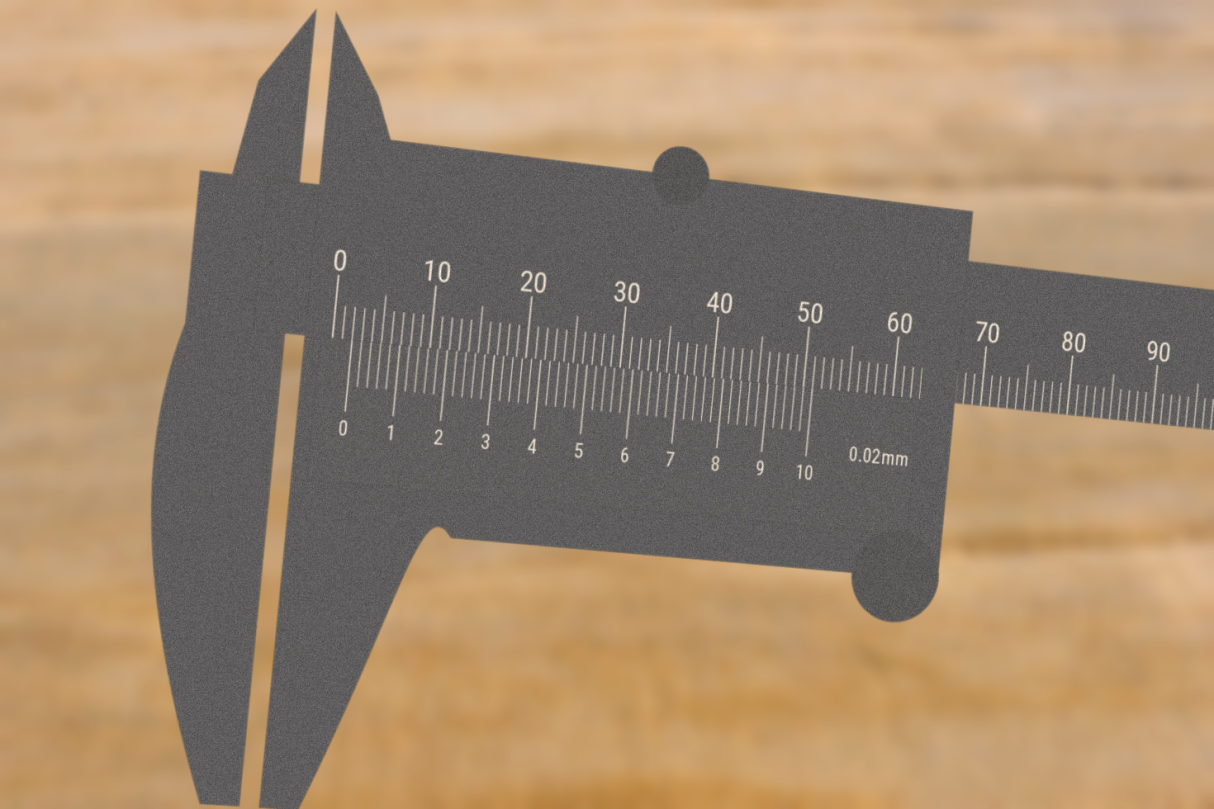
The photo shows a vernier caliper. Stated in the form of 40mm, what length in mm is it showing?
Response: 2.0mm
